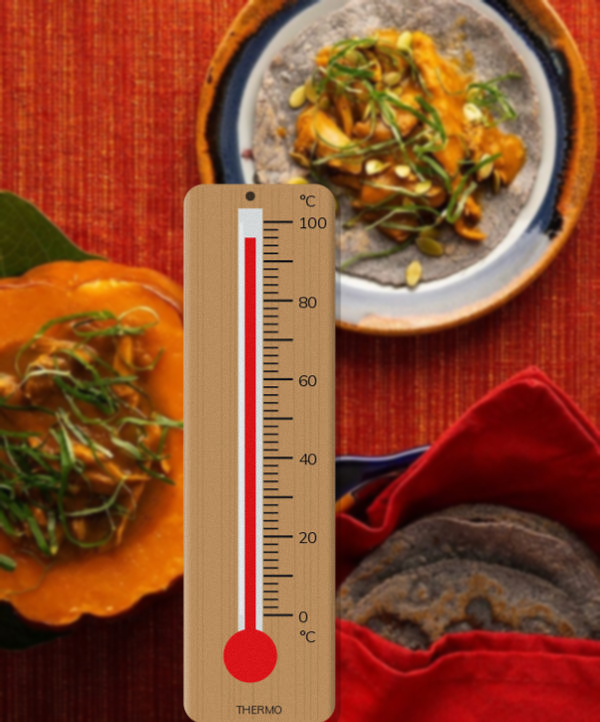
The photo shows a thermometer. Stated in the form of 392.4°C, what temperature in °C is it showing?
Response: 96°C
